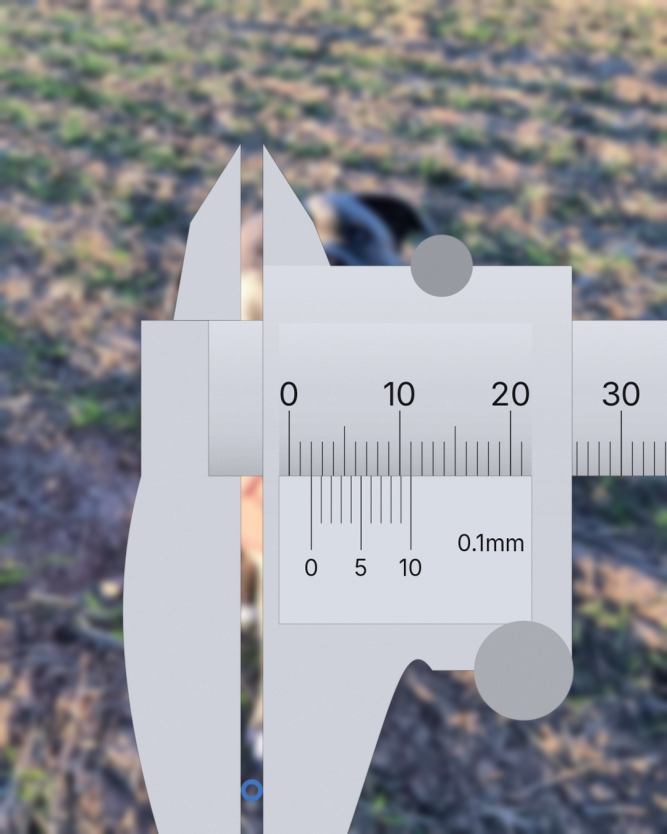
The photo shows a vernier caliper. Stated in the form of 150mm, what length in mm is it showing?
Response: 2.0mm
